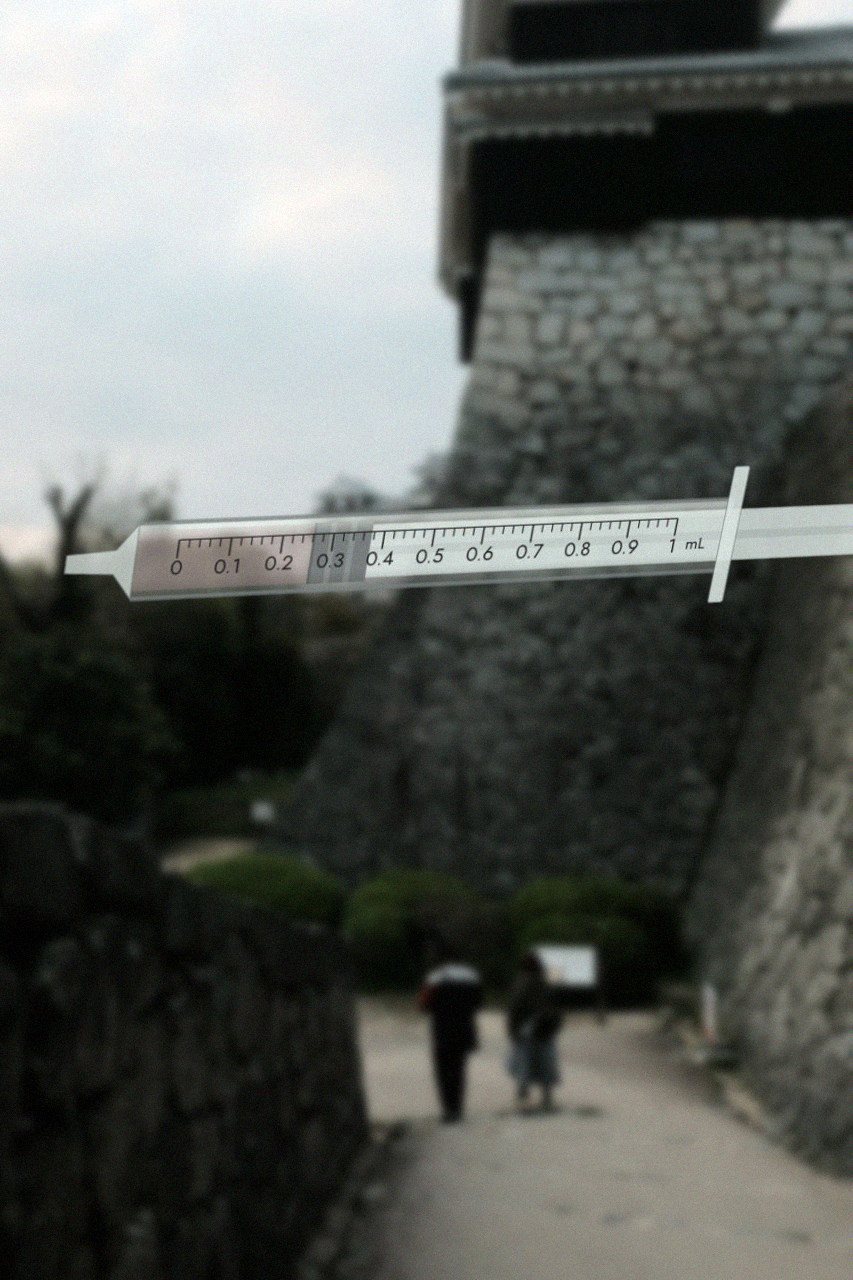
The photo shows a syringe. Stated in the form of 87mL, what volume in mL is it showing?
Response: 0.26mL
